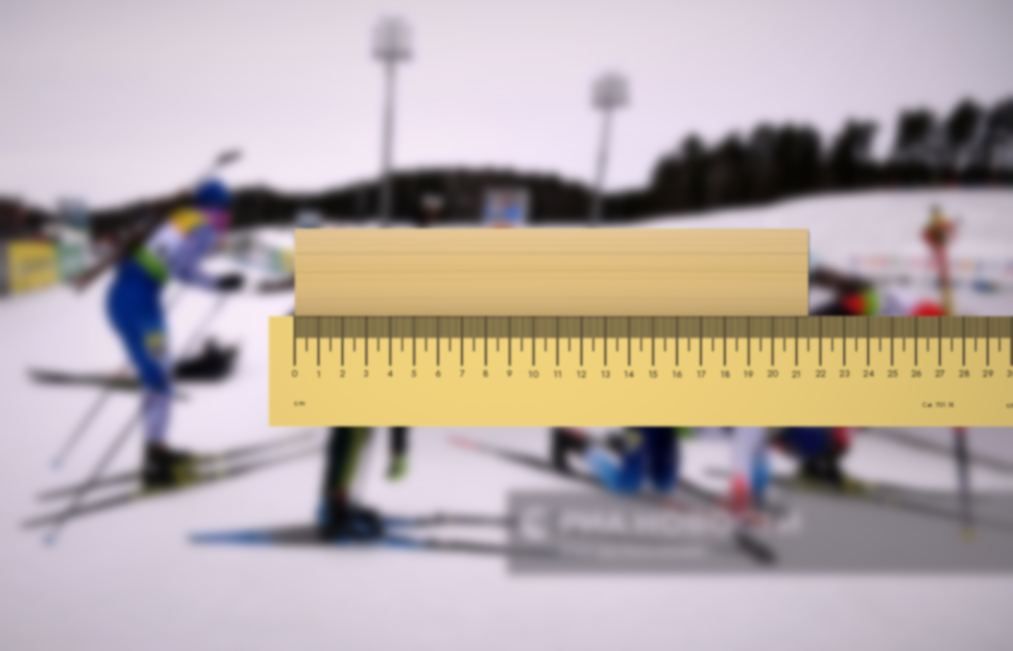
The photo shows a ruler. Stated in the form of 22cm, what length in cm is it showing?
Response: 21.5cm
